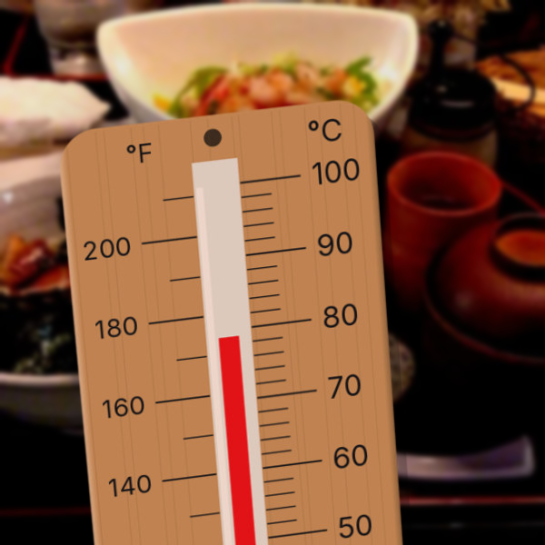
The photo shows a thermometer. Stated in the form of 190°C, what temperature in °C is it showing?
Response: 79°C
